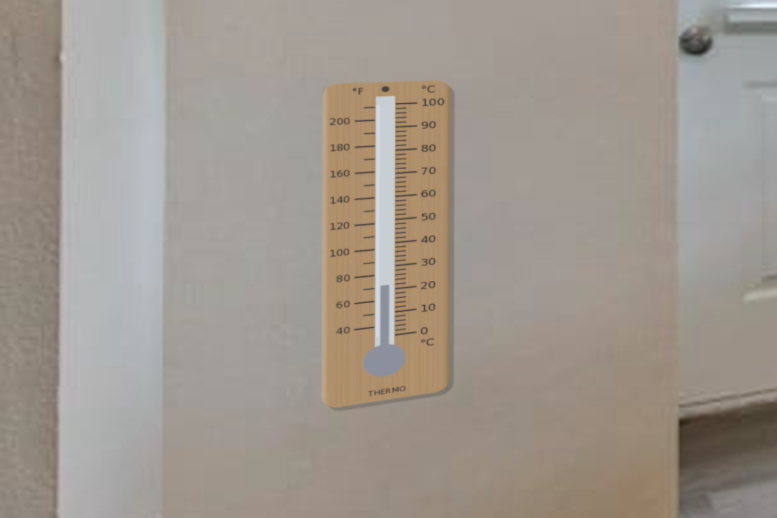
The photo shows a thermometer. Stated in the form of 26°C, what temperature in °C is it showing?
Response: 22°C
